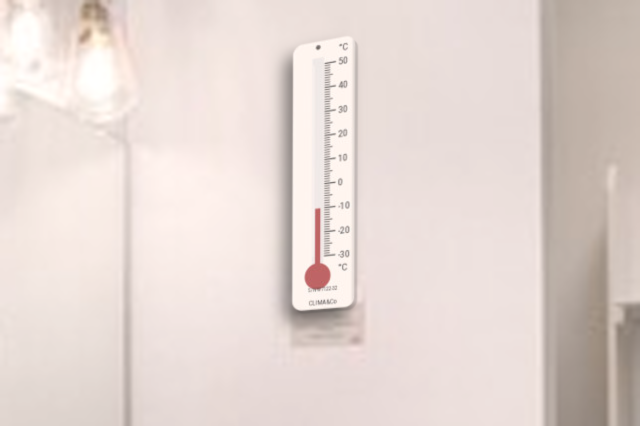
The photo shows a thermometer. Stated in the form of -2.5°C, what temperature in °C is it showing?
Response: -10°C
